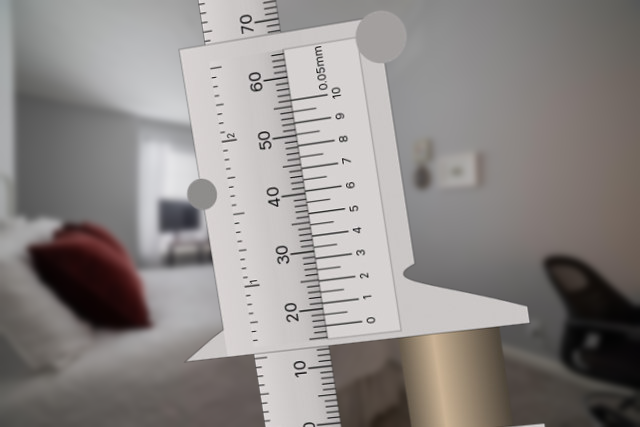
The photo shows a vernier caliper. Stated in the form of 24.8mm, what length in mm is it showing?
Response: 17.0mm
